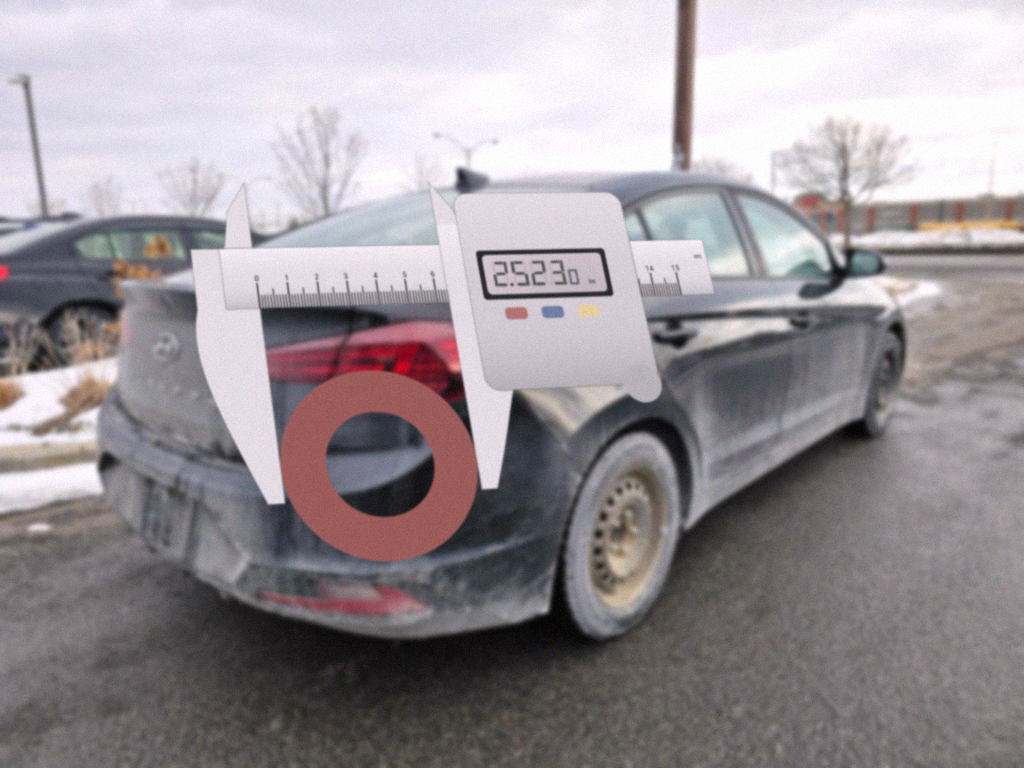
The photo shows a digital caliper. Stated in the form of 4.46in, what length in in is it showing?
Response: 2.5230in
